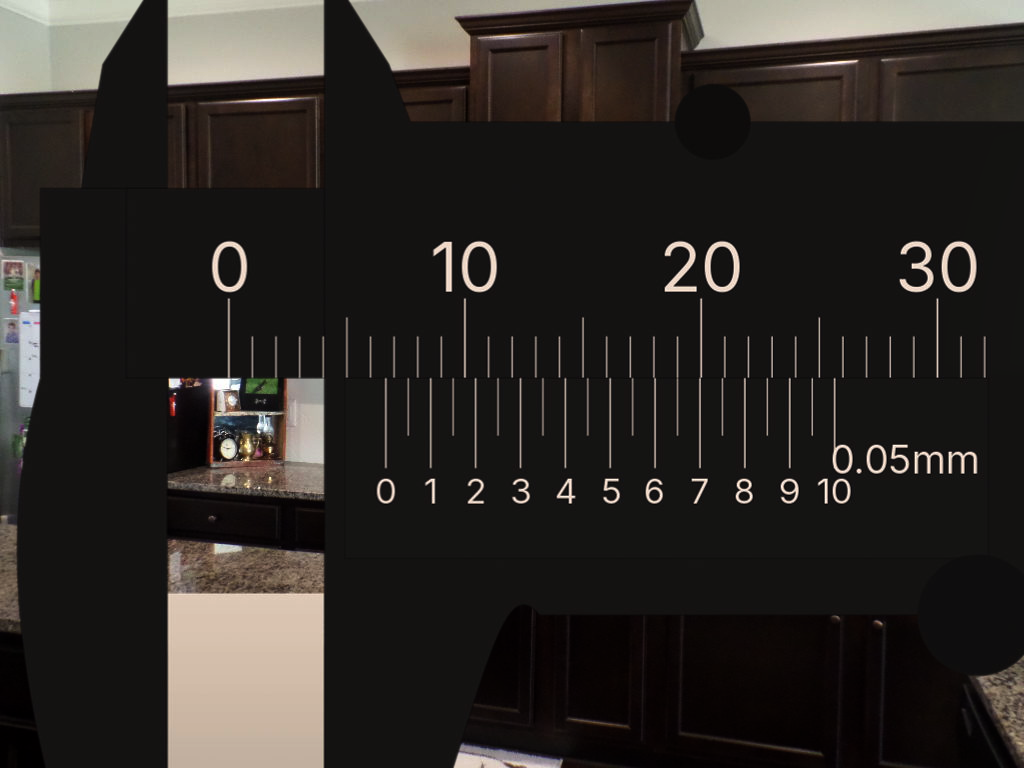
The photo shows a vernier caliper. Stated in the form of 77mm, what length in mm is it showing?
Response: 6.65mm
